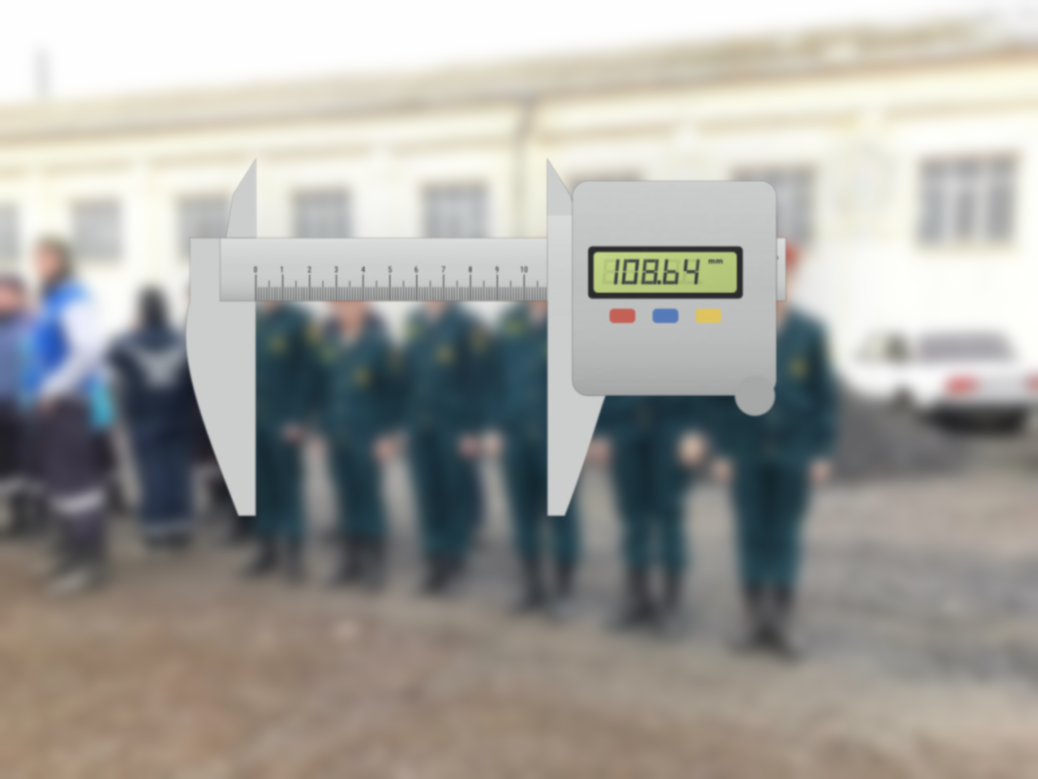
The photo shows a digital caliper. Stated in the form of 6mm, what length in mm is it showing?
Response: 108.64mm
